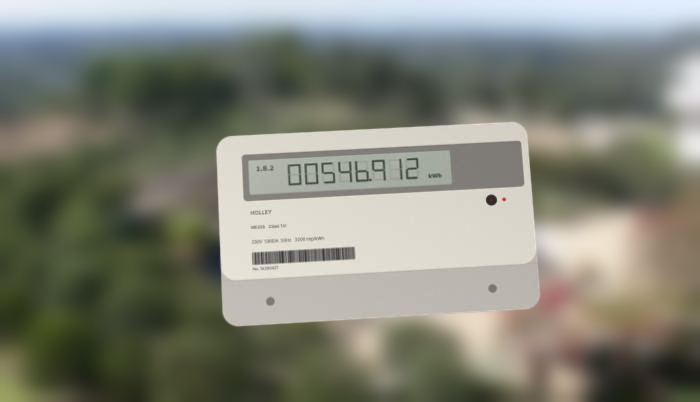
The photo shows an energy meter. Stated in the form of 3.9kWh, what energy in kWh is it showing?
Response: 546.912kWh
